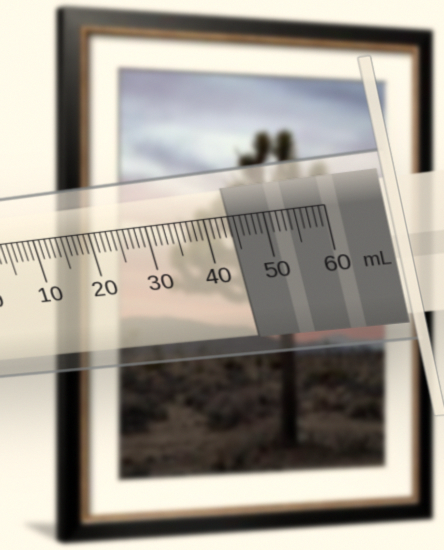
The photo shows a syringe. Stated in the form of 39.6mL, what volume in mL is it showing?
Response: 44mL
